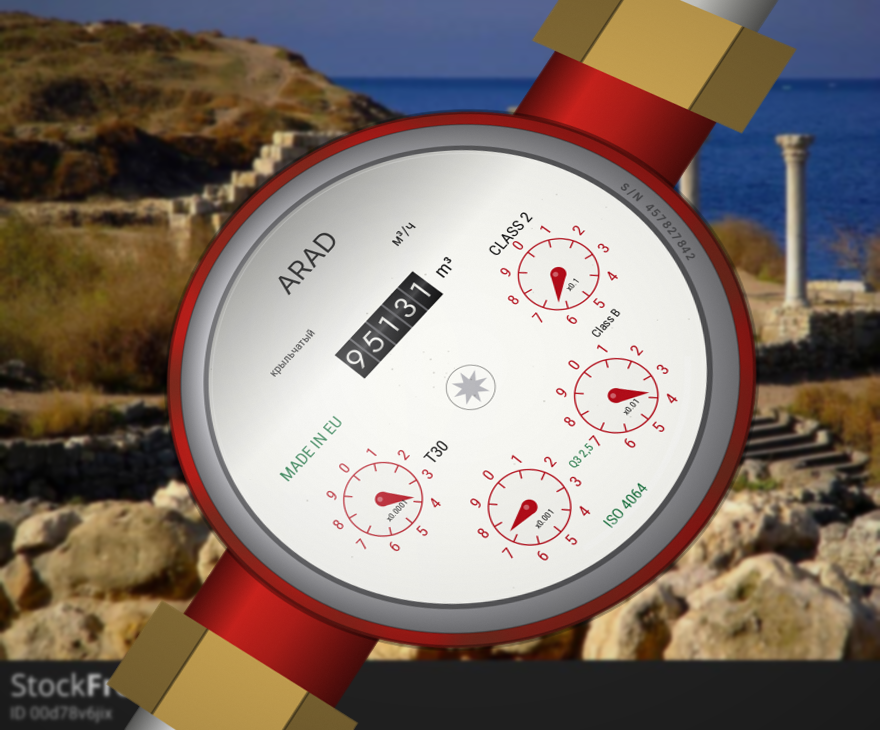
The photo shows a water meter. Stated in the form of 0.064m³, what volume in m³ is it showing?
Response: 95131.6373m³
